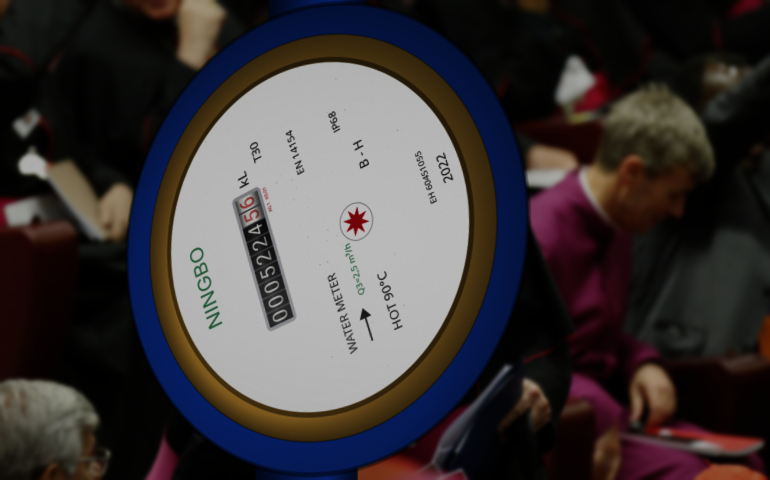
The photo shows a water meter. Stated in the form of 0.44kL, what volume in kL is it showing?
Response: 5224.56kL
